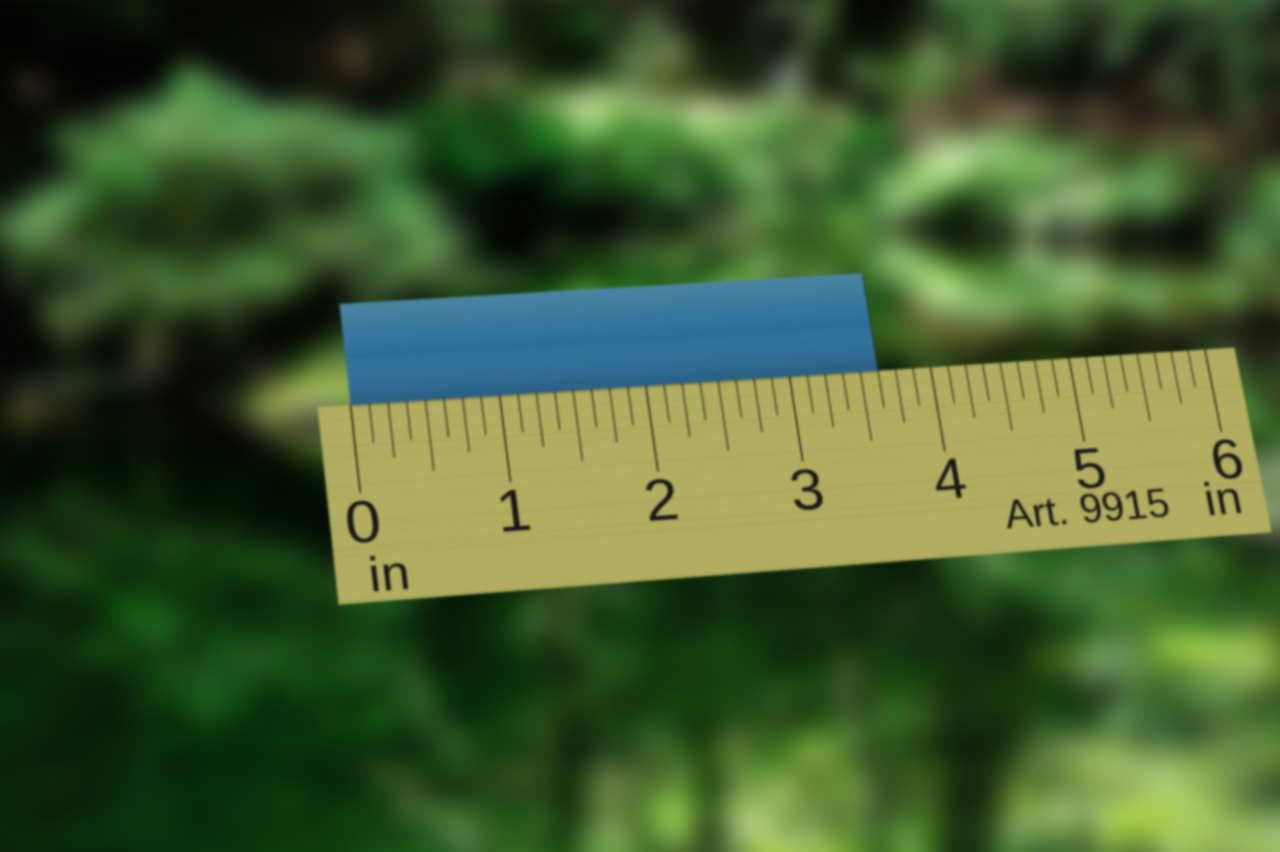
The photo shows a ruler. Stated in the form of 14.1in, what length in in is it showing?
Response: 3.625in
